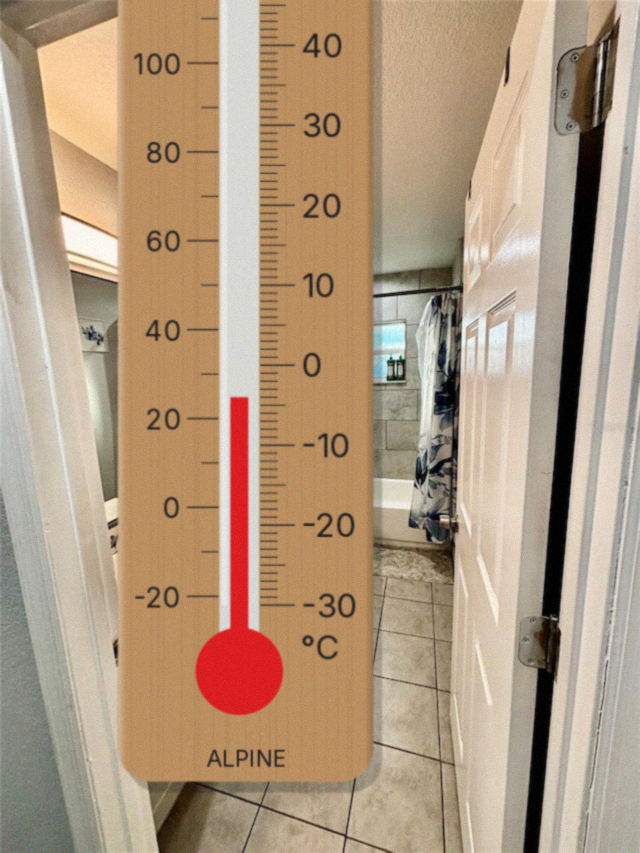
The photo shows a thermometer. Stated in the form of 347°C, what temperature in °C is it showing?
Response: -4°C
